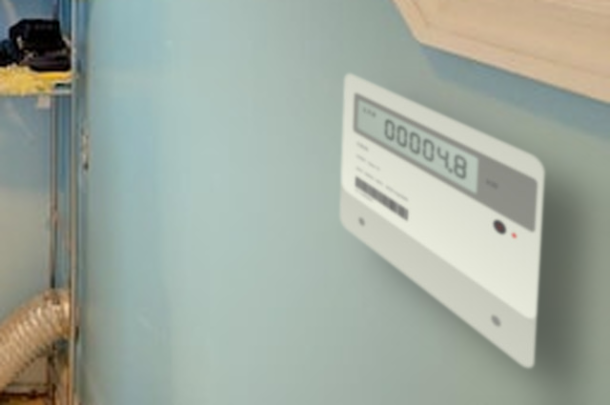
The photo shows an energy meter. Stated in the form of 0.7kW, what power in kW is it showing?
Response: 4.8kW
